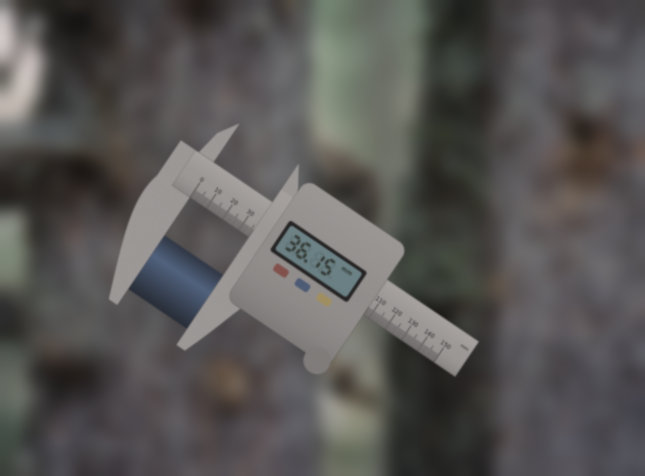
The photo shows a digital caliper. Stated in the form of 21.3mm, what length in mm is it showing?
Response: 36.15mm
